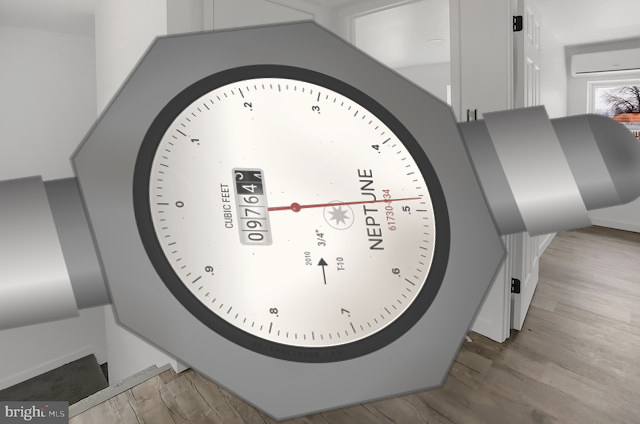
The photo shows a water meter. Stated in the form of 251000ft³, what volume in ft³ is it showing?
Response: 97643.48ft³
